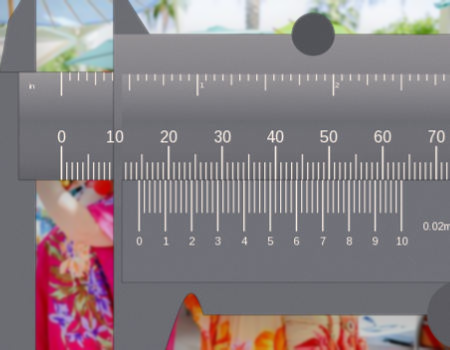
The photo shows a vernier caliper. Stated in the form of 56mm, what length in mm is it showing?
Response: 14.5mm
